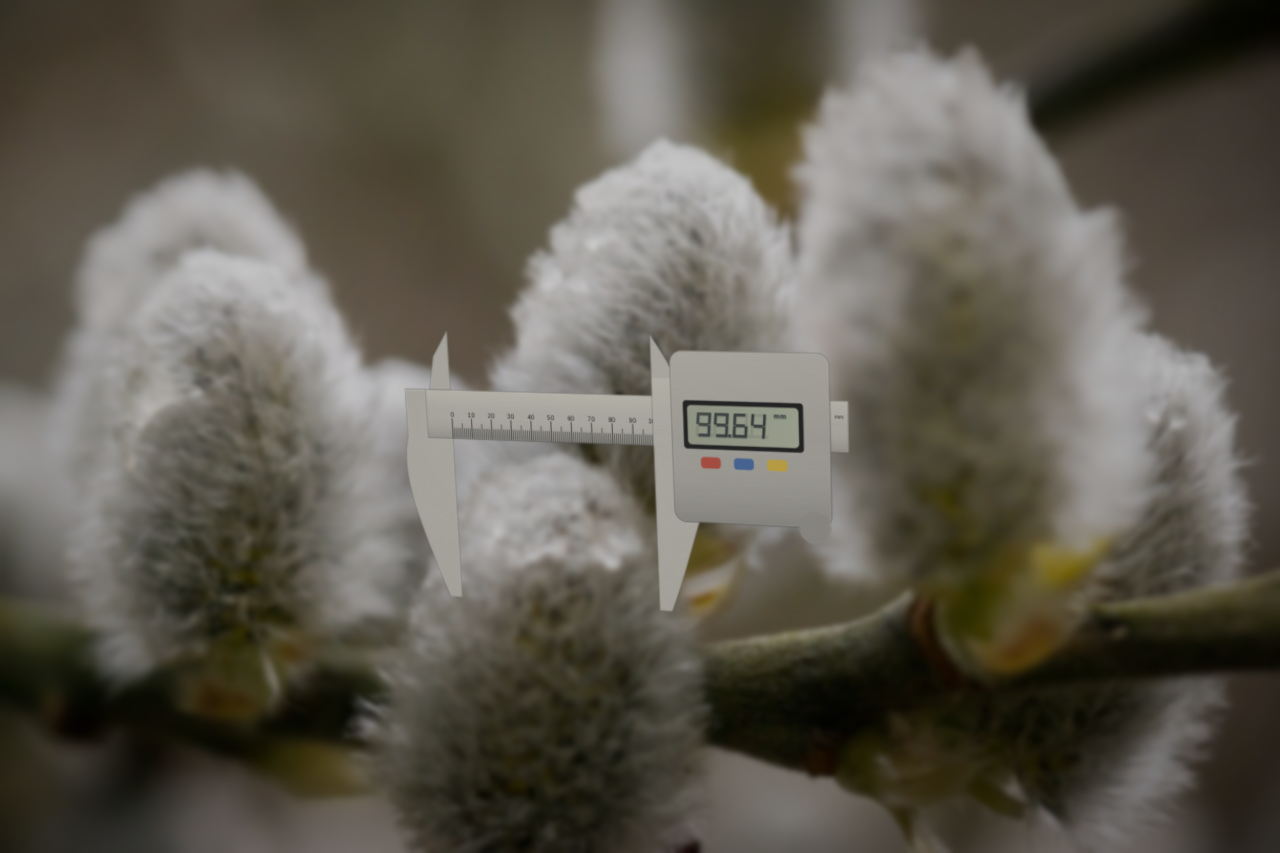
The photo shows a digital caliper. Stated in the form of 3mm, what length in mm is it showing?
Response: 99.64mm
